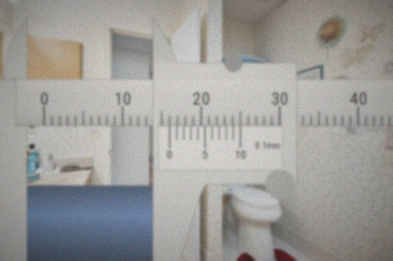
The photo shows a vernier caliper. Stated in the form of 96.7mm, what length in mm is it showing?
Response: 16.0mm
